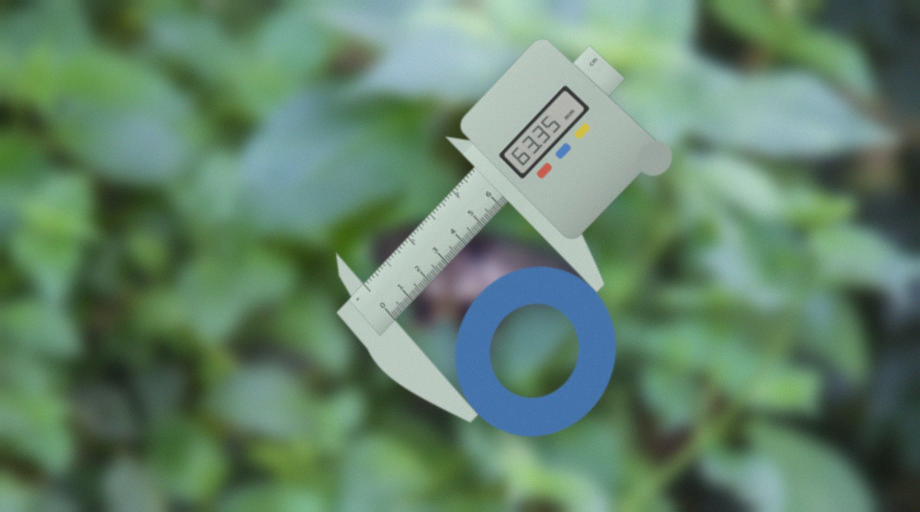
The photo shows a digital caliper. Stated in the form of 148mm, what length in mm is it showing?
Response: 63.35mm
